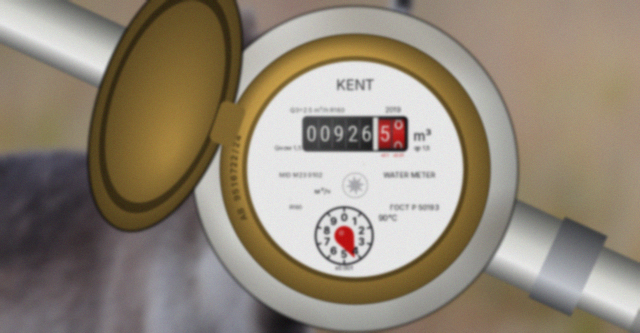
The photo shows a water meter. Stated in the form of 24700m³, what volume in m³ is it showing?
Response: 926.584m³
